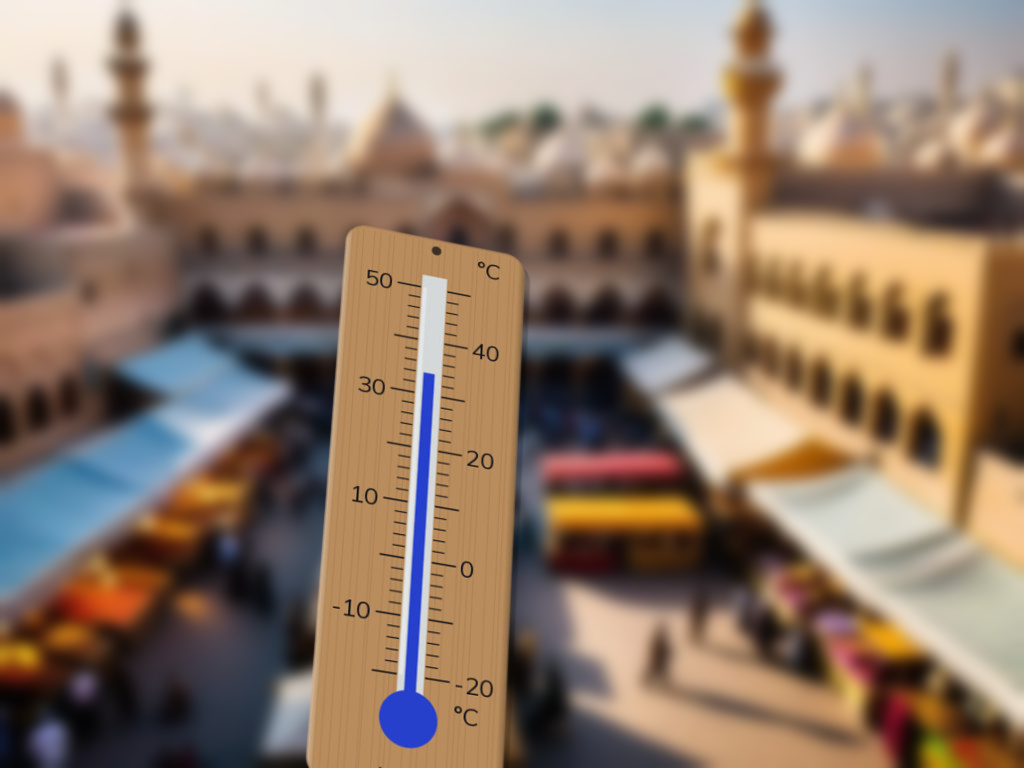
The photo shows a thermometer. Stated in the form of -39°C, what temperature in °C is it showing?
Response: 34°C
